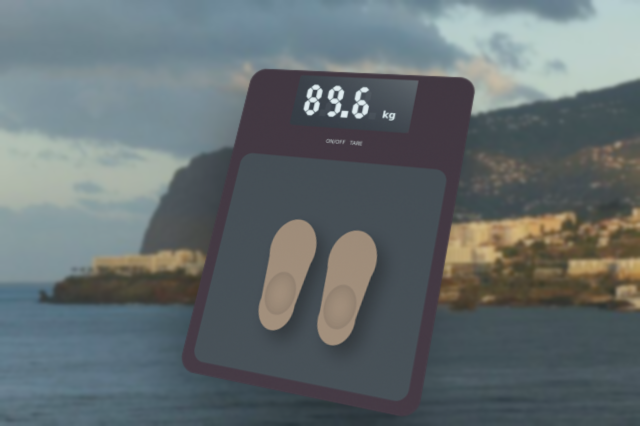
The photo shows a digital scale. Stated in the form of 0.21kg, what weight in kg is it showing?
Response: 89.6kg
